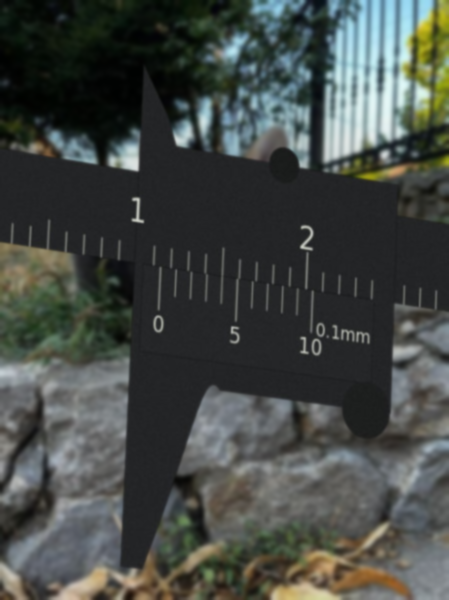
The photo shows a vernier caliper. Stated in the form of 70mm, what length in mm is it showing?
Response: 11.4mm
